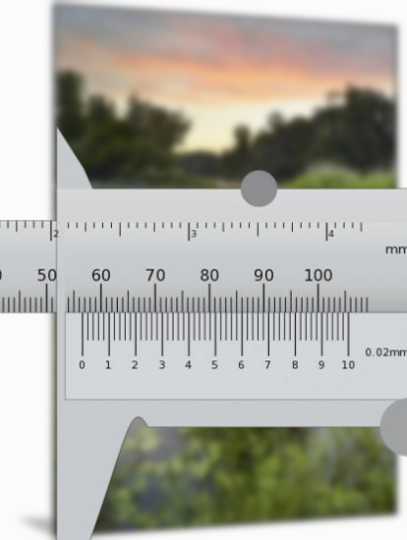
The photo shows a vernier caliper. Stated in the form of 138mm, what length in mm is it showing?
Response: 56.6mm
